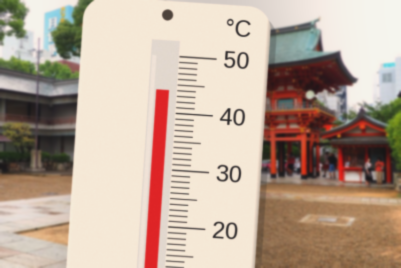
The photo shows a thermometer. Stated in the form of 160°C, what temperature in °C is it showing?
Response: 44°C
